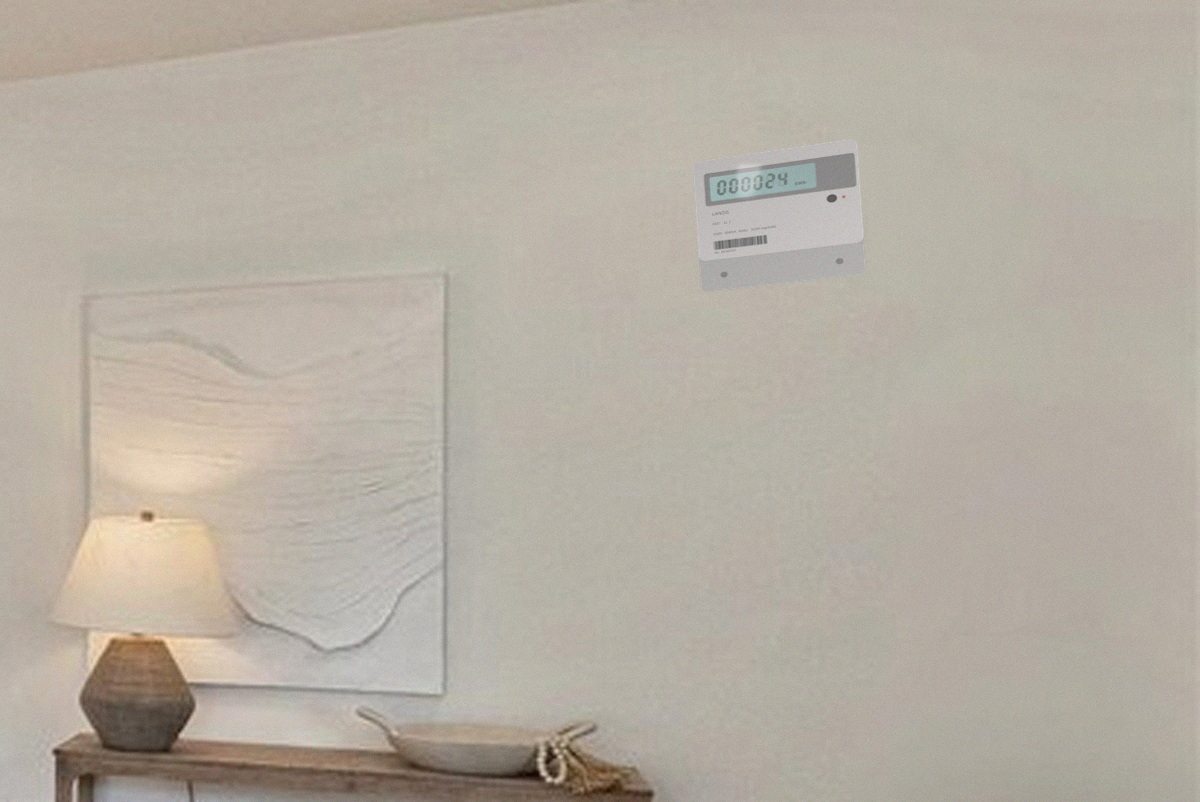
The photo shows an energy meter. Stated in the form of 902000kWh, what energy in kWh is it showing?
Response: 24kWh
